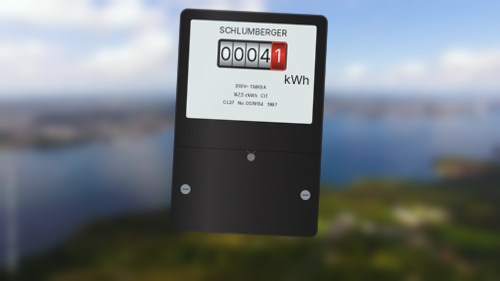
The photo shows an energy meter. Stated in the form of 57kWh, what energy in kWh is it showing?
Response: 4.1kWh
